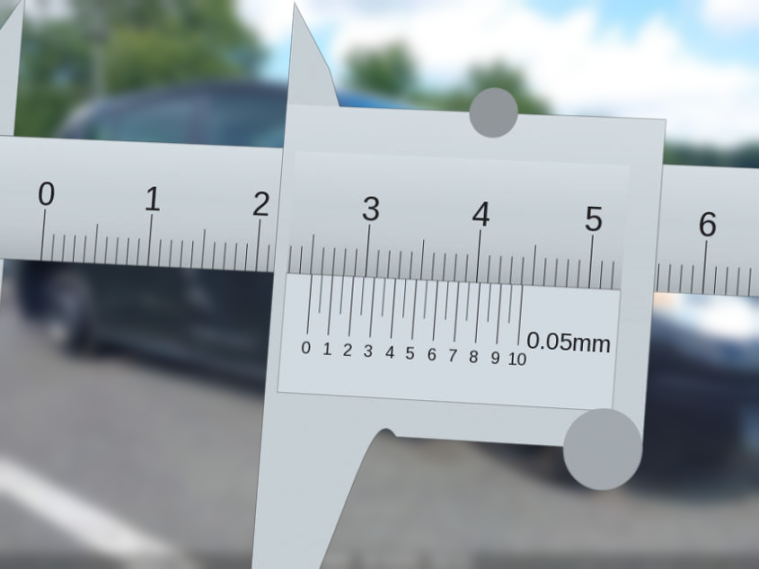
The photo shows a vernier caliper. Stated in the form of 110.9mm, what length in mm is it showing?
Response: 25.1mm
